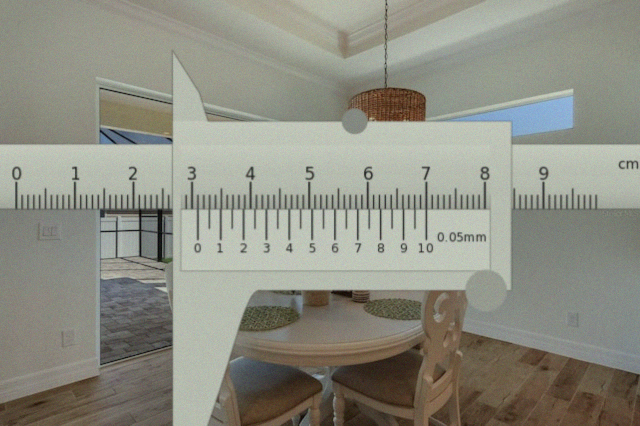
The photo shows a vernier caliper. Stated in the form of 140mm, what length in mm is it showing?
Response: 31.0mm
